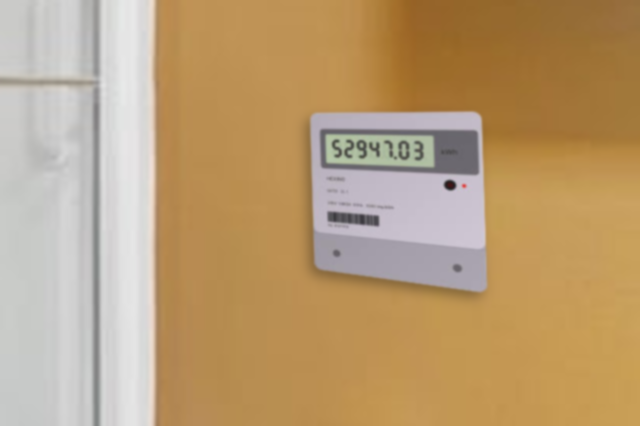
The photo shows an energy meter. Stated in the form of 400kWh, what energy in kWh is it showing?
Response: 52947.03kWh
